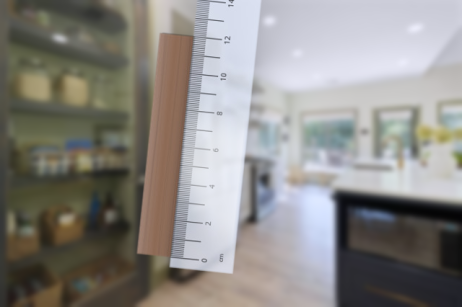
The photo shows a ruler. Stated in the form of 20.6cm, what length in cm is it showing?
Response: 12cm
